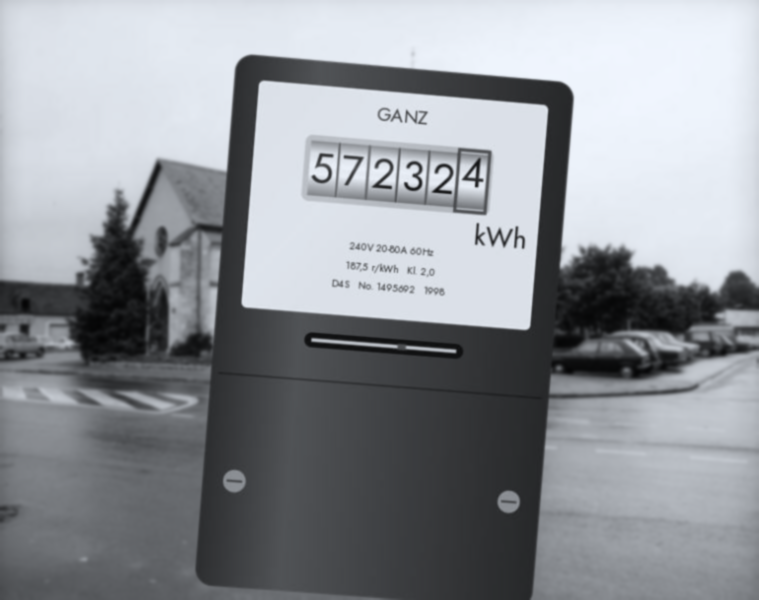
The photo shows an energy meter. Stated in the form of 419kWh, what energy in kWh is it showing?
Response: 57232.4kWh
